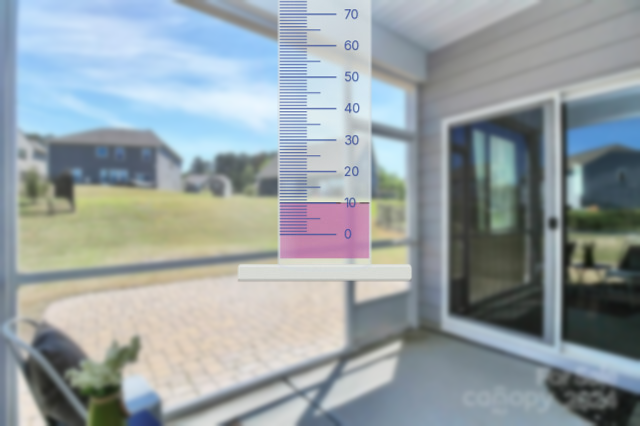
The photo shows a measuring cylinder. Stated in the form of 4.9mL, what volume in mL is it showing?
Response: 10mL
